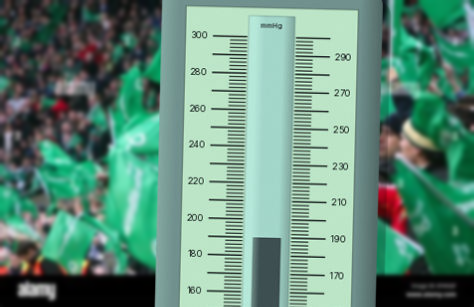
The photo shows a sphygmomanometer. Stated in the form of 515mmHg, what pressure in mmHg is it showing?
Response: 190mmHg
